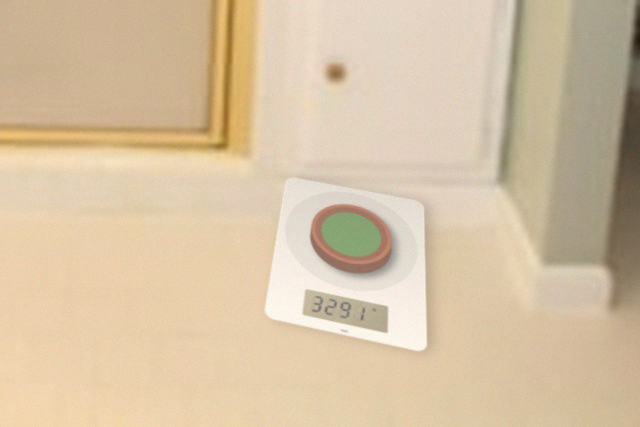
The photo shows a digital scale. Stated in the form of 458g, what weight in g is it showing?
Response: 3291g
